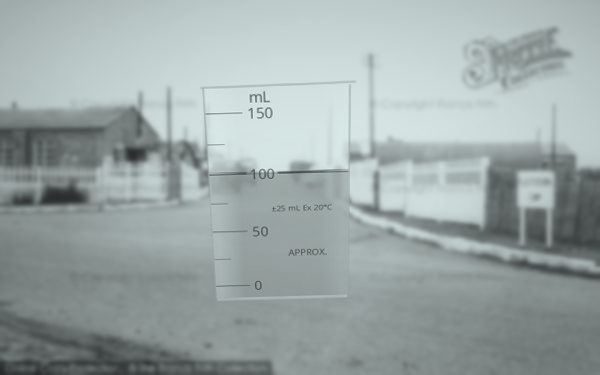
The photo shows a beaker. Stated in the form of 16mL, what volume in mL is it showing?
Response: 100mL
